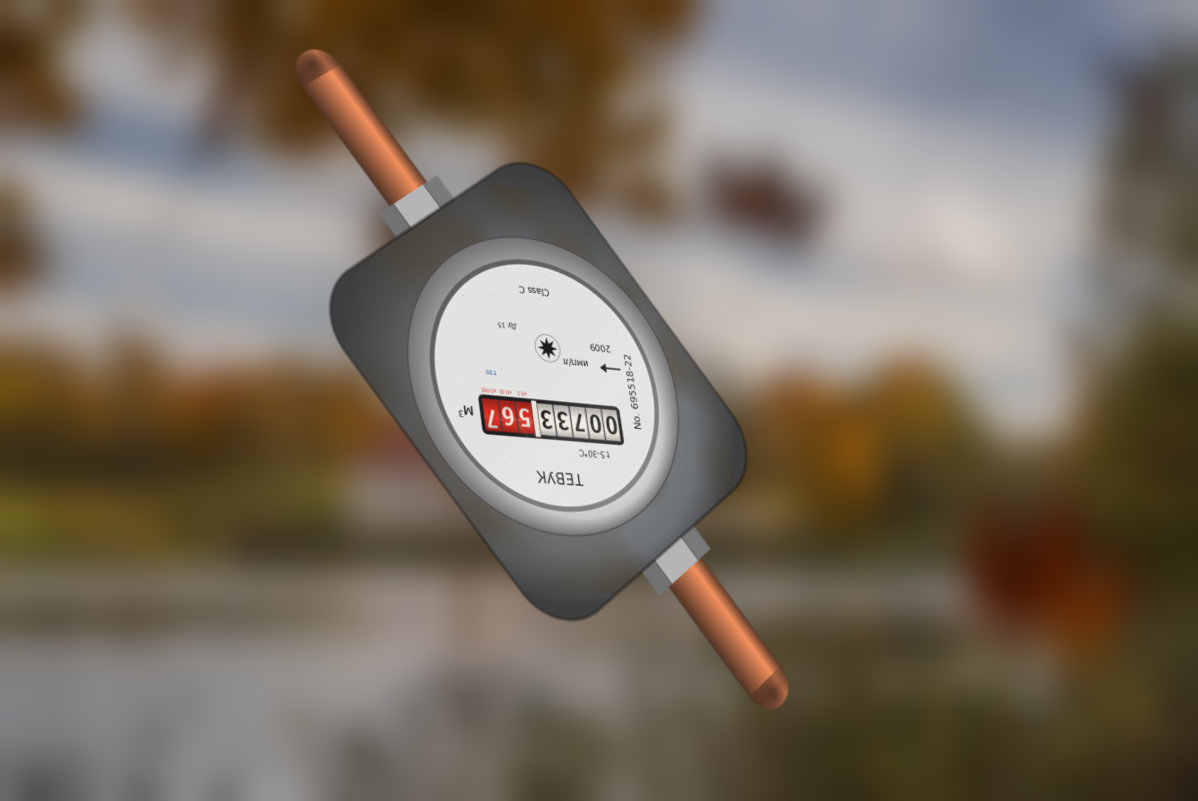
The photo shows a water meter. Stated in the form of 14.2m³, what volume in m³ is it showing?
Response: 733.567m³
